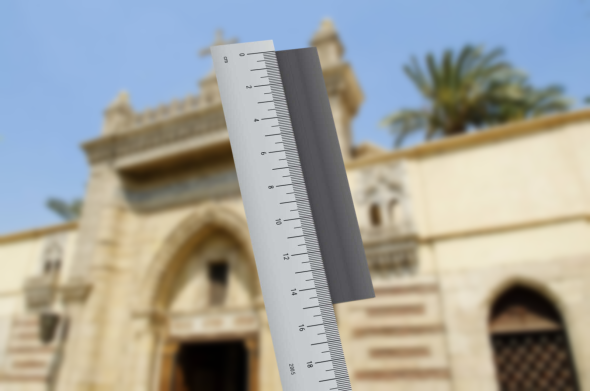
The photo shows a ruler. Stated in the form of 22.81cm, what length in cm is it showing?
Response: 15cm
